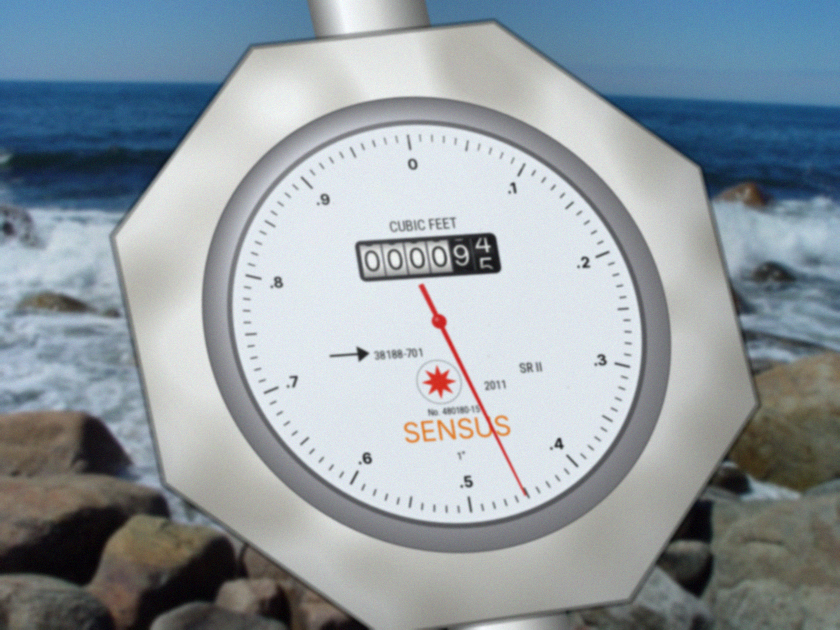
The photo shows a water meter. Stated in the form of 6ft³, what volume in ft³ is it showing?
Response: 94.45ft³
